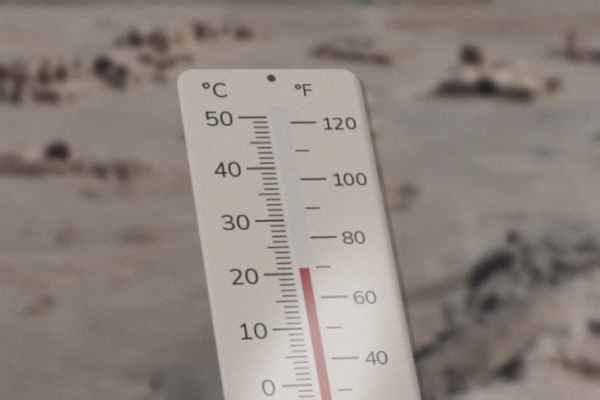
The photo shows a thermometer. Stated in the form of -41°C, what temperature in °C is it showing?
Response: 21°C
